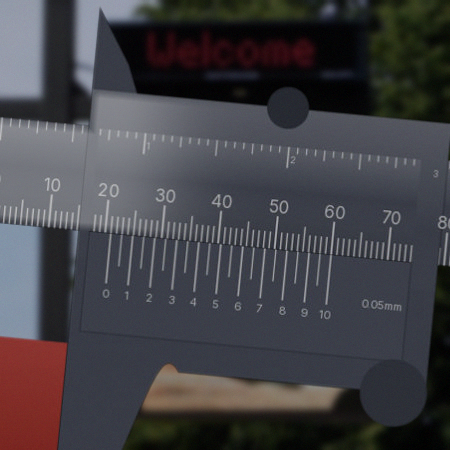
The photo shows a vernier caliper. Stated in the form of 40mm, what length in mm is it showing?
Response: 21.0mm
